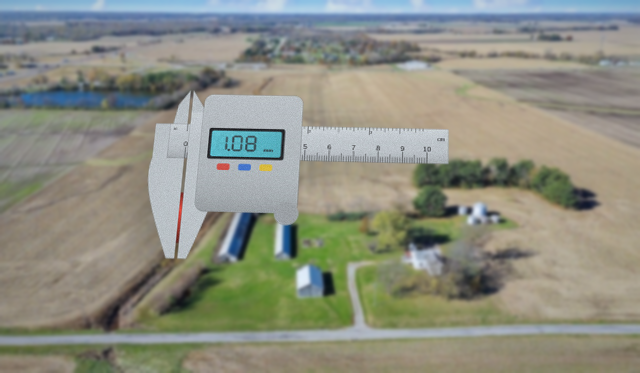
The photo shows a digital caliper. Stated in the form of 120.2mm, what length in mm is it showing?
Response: 1.08mm
